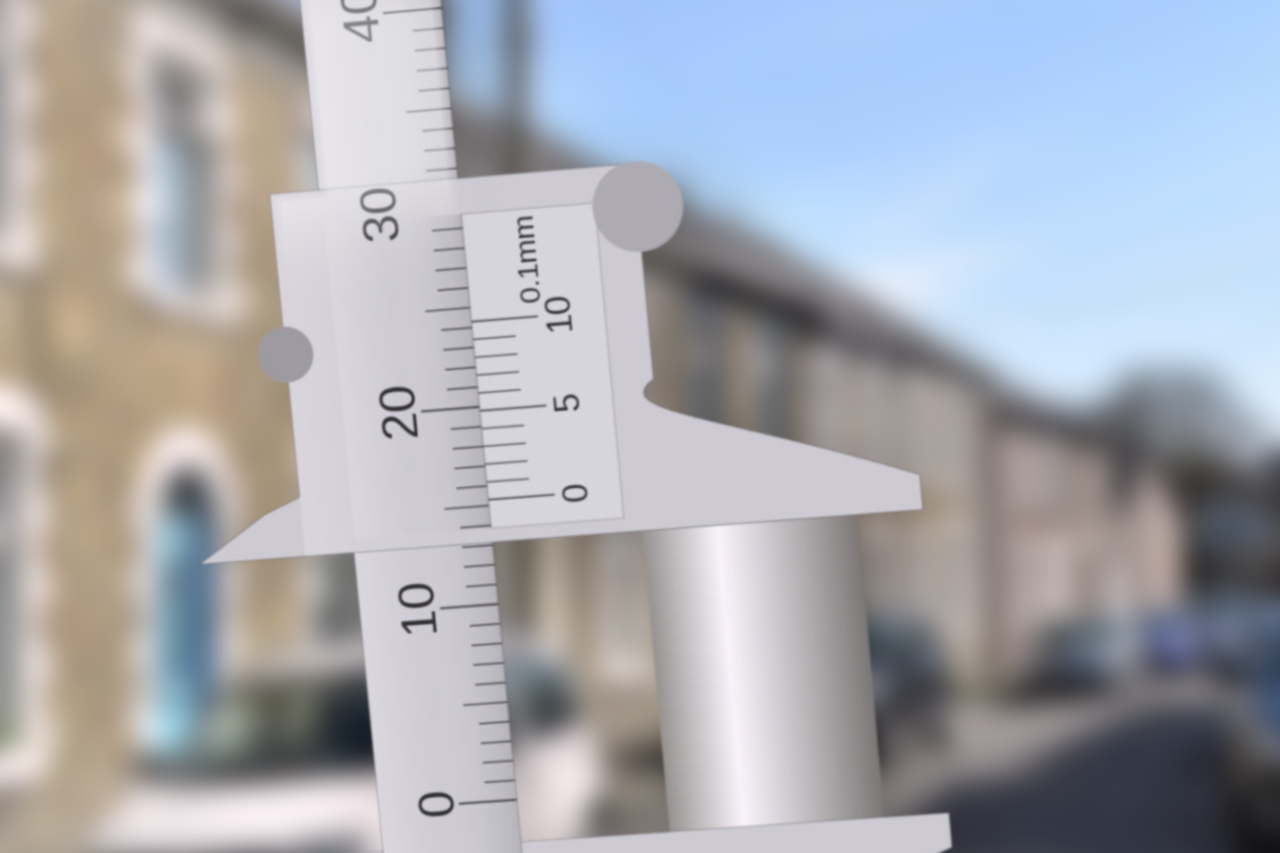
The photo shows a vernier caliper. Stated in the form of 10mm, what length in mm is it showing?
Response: 15.3mm
